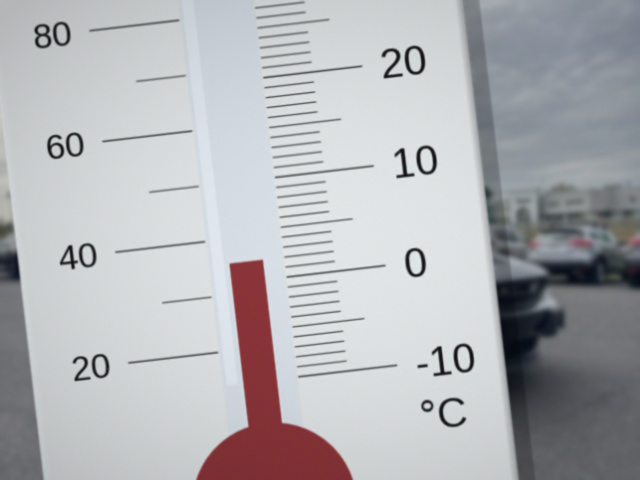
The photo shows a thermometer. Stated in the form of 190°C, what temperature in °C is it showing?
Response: 2°C
